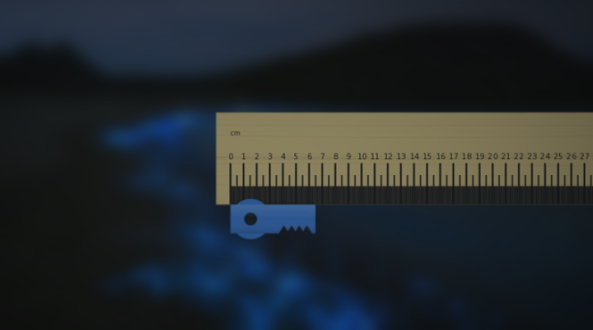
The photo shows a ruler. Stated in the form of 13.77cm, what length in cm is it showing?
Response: 6.5cm
